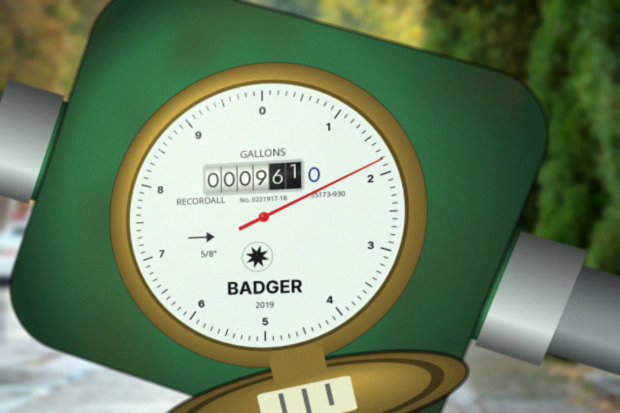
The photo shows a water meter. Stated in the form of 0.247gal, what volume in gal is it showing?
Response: 9611.8gal
